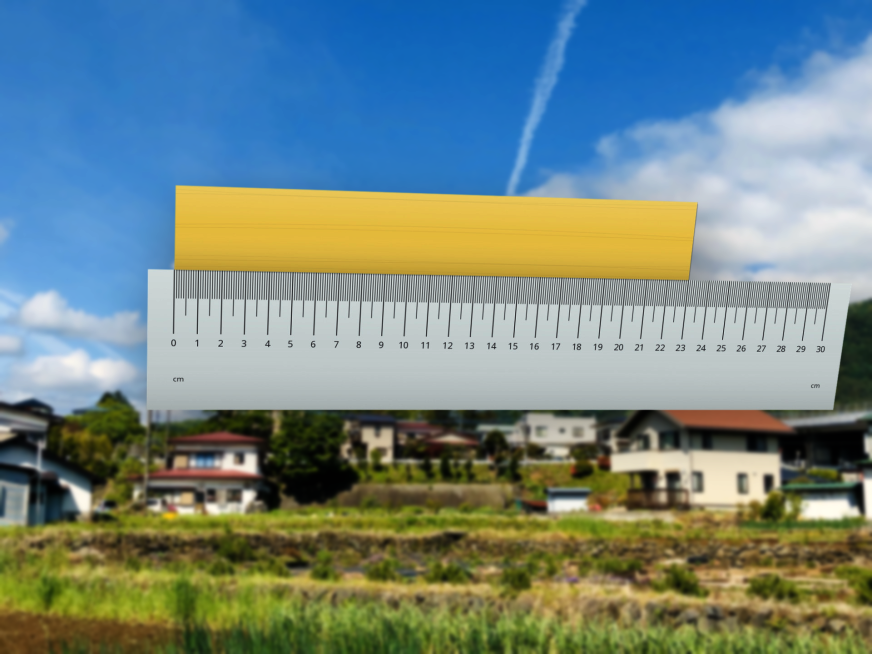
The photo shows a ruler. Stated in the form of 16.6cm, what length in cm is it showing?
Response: 23cm
